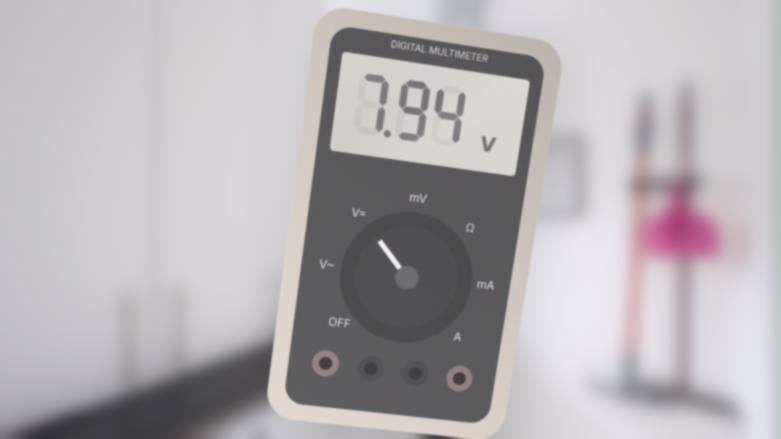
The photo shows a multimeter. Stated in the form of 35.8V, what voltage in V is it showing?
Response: 7.94V
